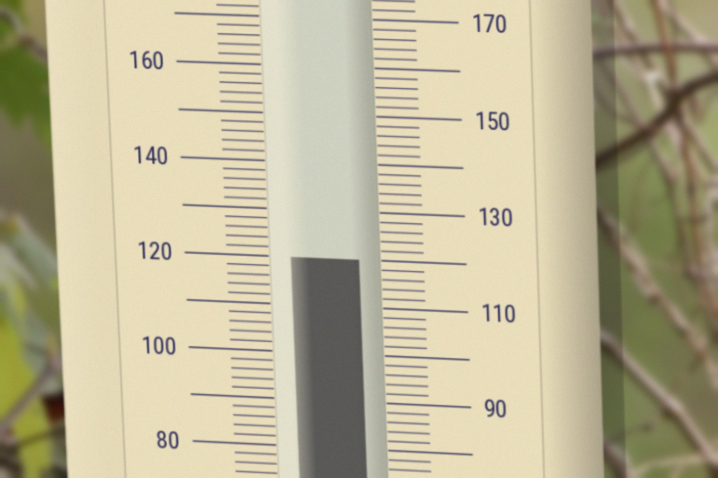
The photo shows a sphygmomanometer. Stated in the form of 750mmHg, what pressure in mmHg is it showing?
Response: 120mmHg
